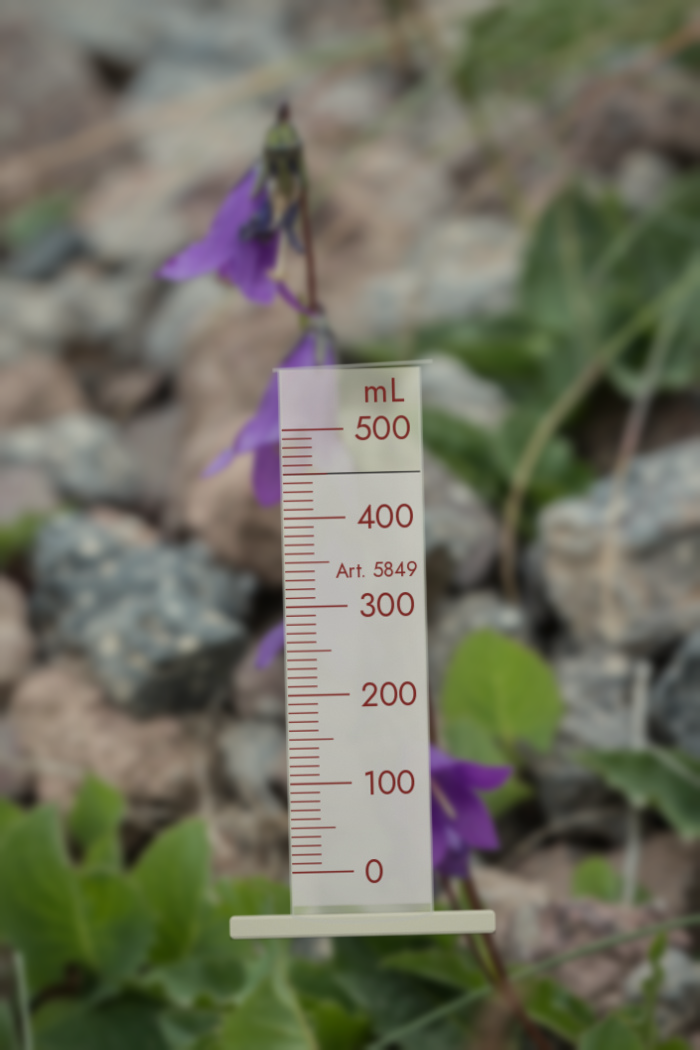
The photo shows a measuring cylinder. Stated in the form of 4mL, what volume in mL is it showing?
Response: 450mL
